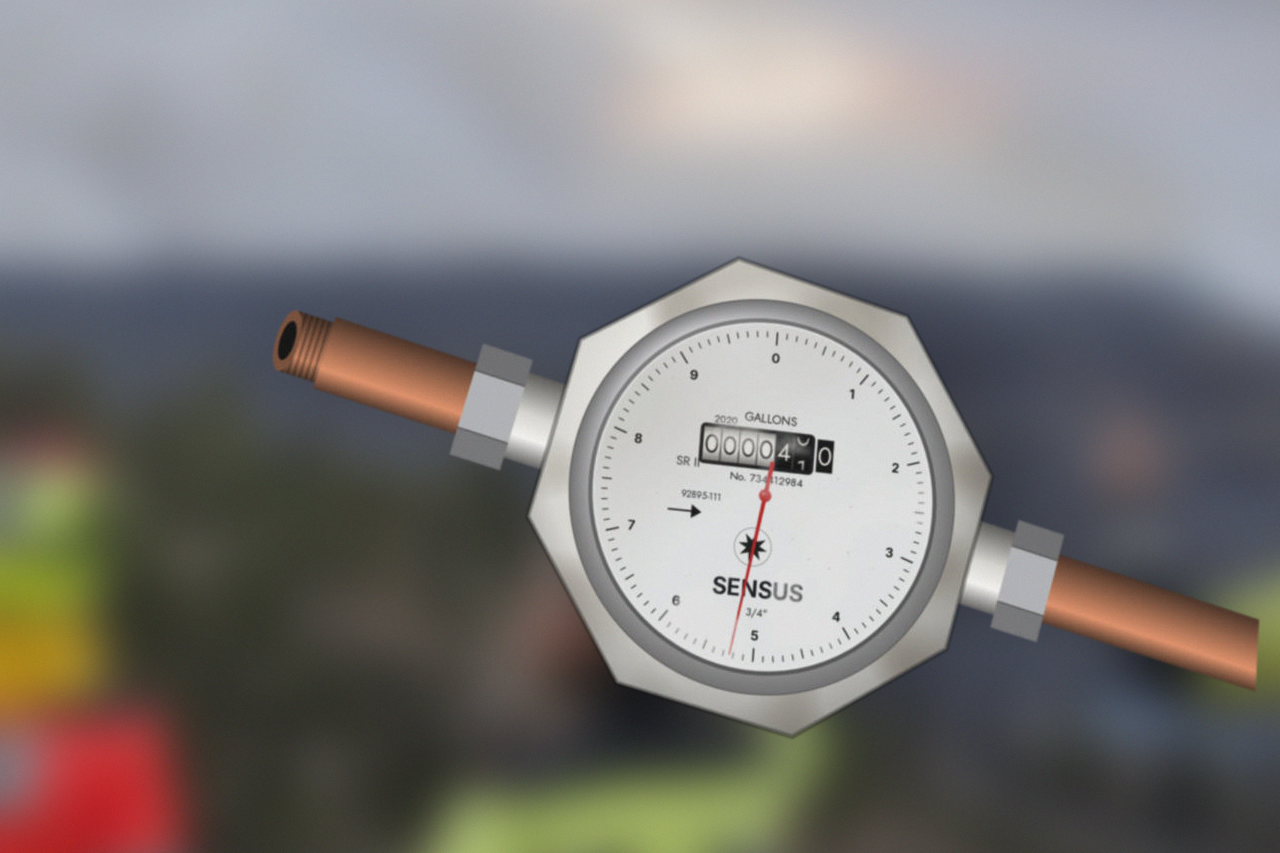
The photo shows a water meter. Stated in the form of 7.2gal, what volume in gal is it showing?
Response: 405.2gal
